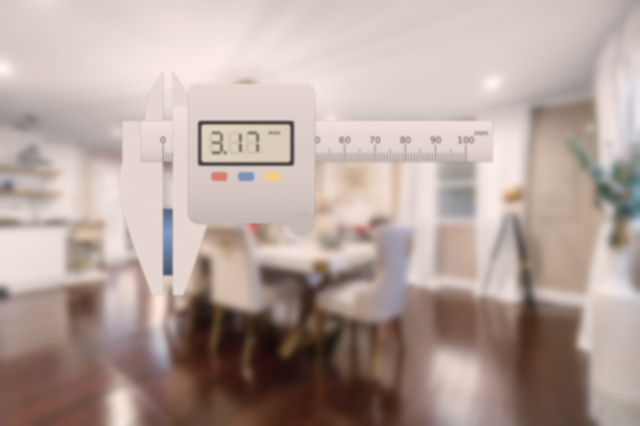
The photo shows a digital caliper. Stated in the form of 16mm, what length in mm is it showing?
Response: 3.17mm
